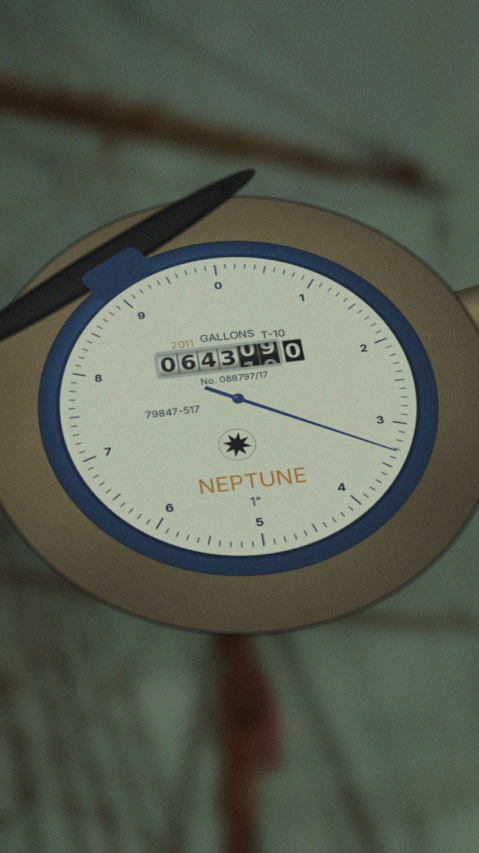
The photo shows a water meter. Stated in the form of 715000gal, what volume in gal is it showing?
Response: 643093.3gal
